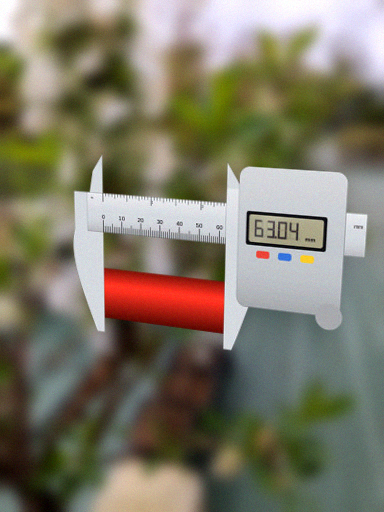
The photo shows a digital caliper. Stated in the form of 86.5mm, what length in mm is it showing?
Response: 63.04mm
